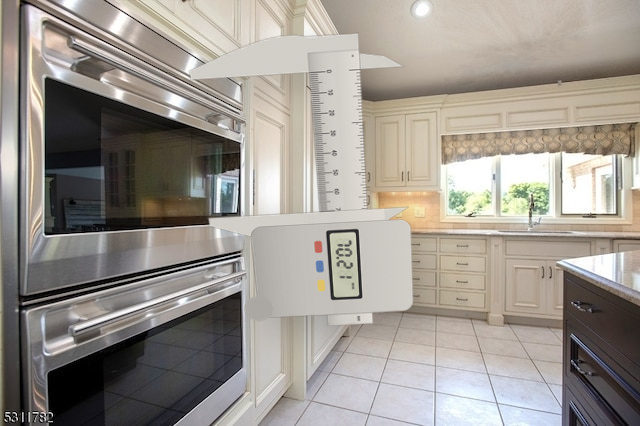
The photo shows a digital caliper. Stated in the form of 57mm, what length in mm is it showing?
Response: 70.21mm
